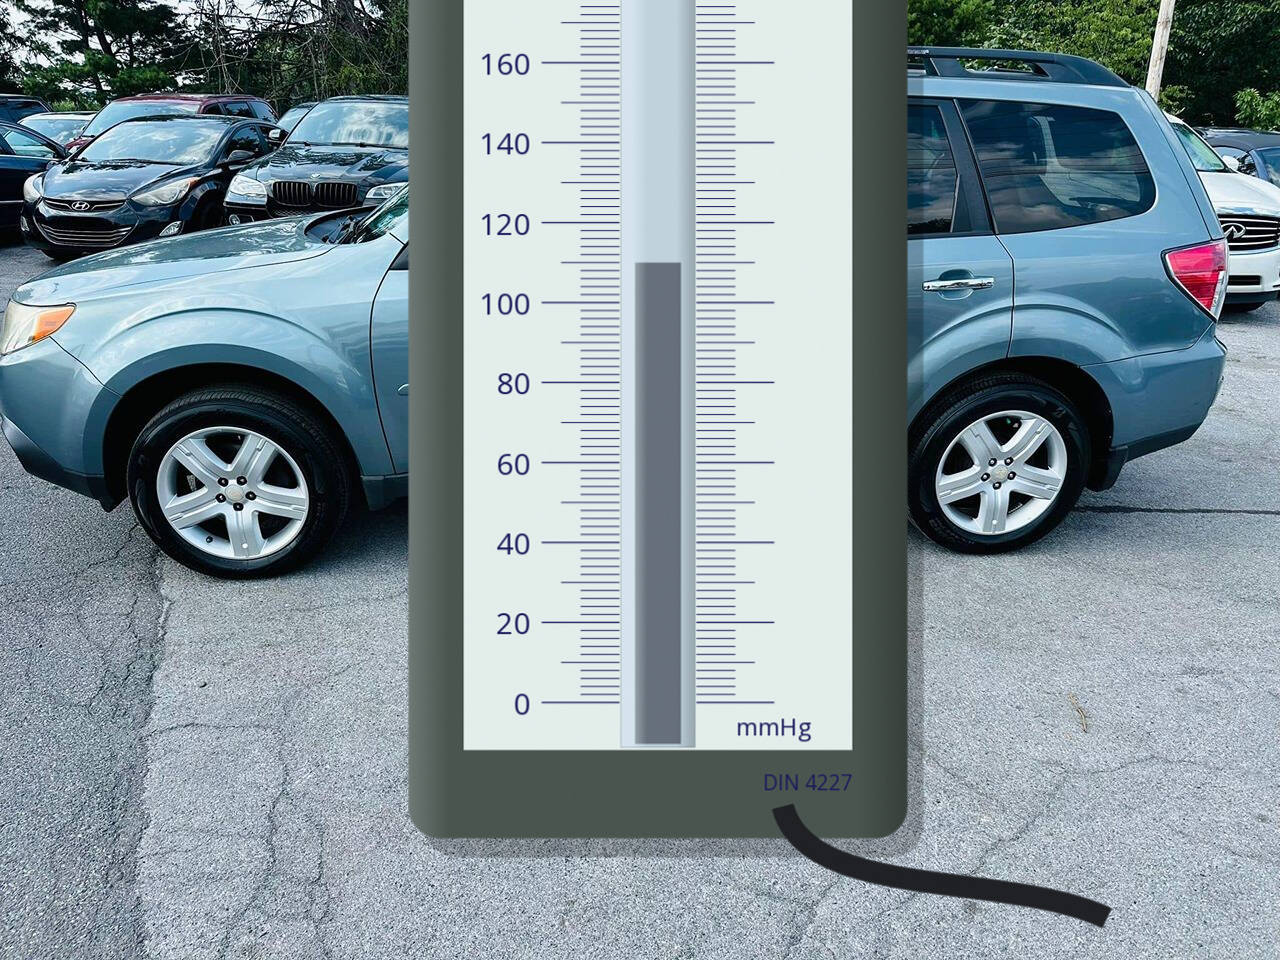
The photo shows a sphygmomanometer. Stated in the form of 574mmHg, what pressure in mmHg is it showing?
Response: 110mmHg
